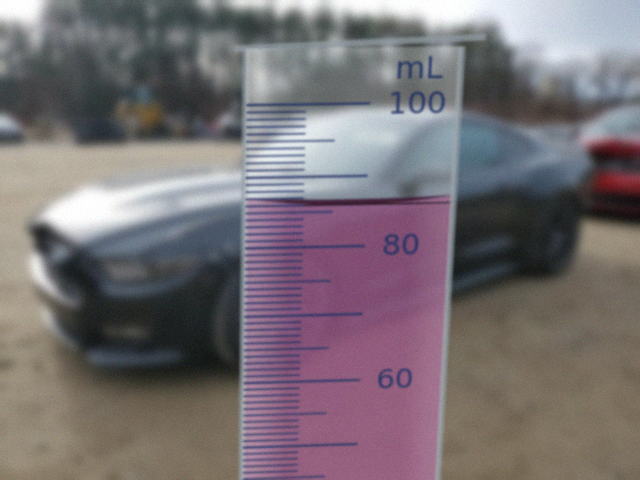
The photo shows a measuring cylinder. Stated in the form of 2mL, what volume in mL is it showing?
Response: 86mL
